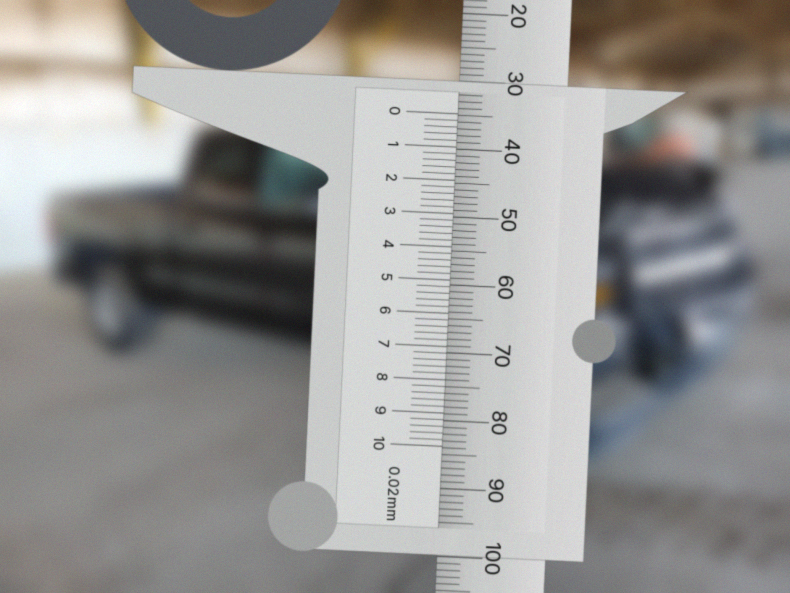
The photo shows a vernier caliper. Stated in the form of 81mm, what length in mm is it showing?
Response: 34.8mm
